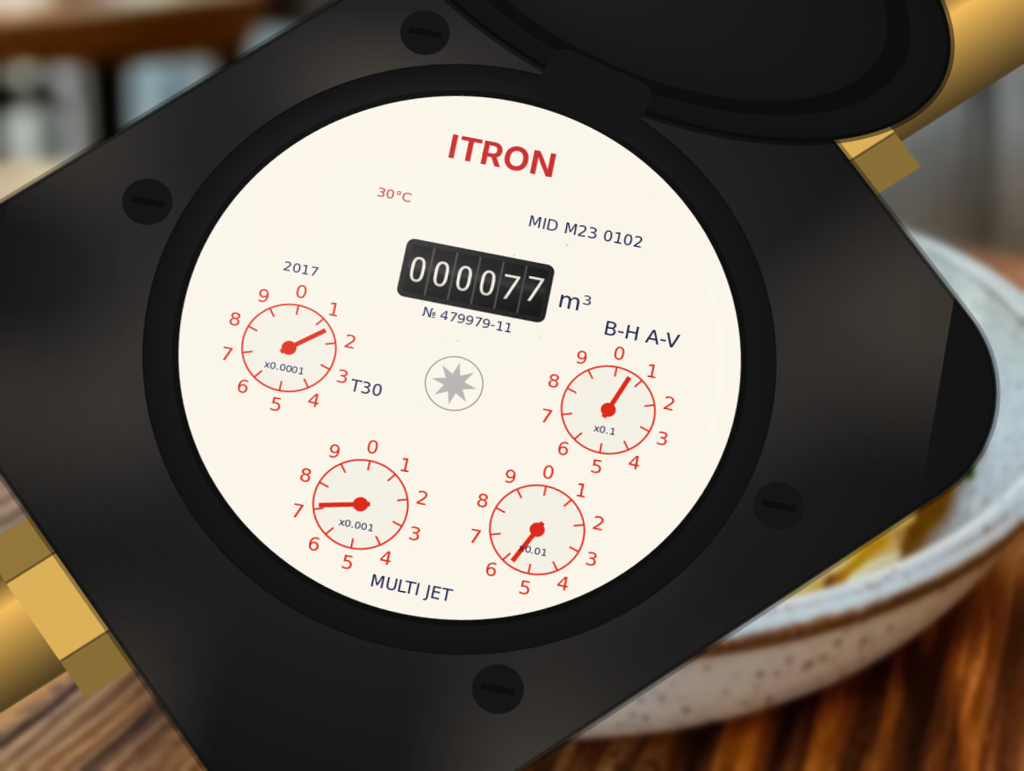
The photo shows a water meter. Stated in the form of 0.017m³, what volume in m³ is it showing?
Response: 77.0571m³
